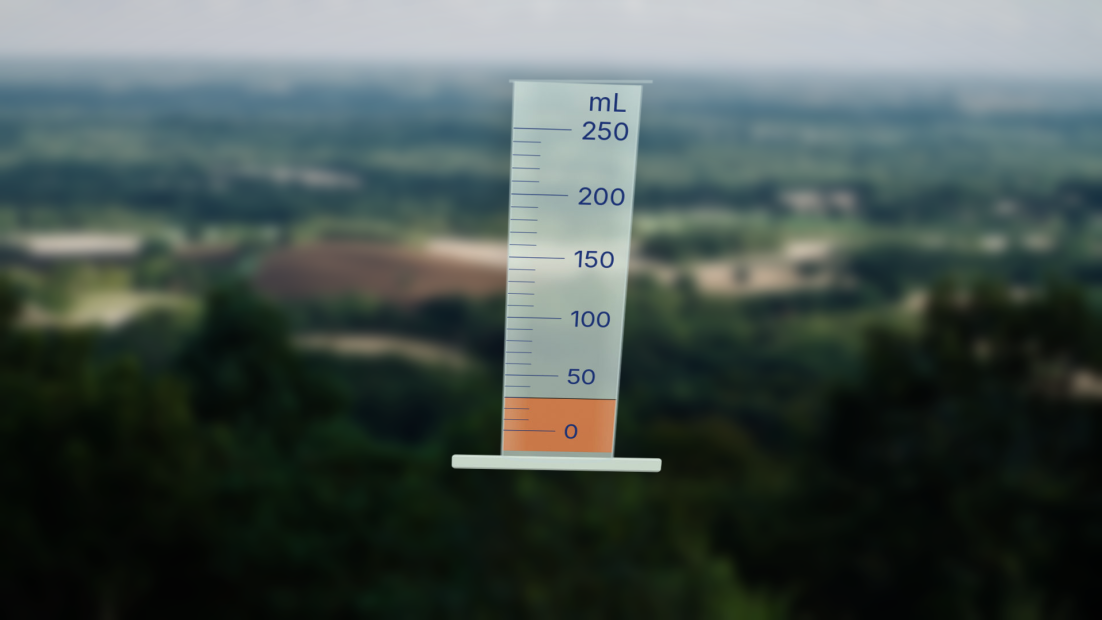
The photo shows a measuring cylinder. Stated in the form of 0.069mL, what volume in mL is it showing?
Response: 30mL
